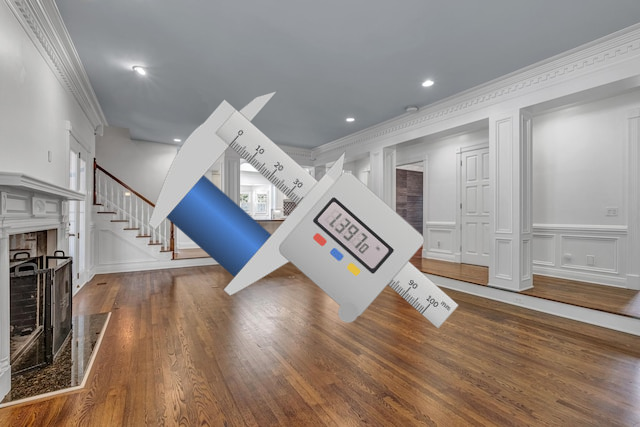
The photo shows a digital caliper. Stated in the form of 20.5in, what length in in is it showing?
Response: 1.3970in
